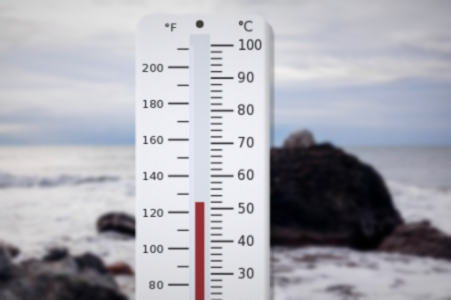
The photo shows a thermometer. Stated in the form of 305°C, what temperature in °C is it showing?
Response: 52°C
